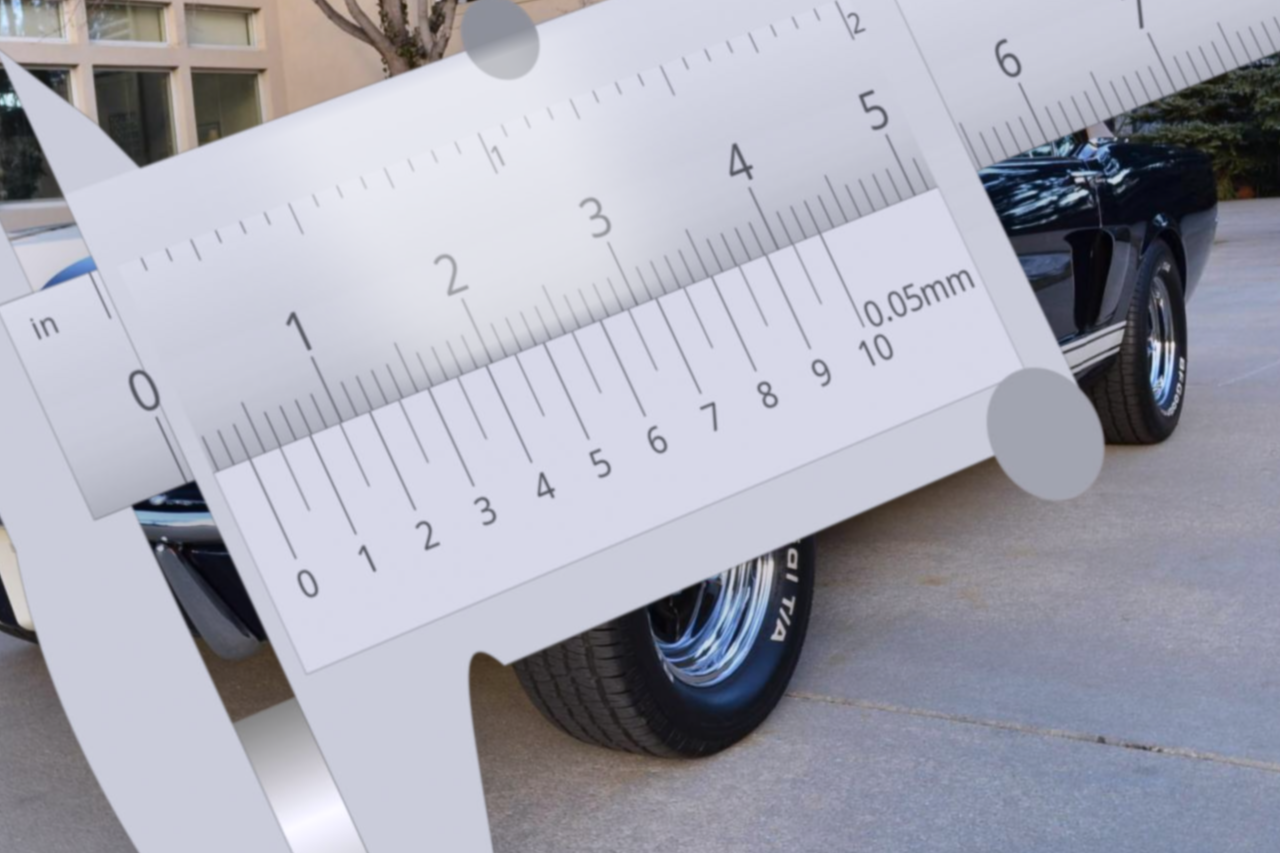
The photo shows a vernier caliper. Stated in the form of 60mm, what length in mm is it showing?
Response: 4.0mm
